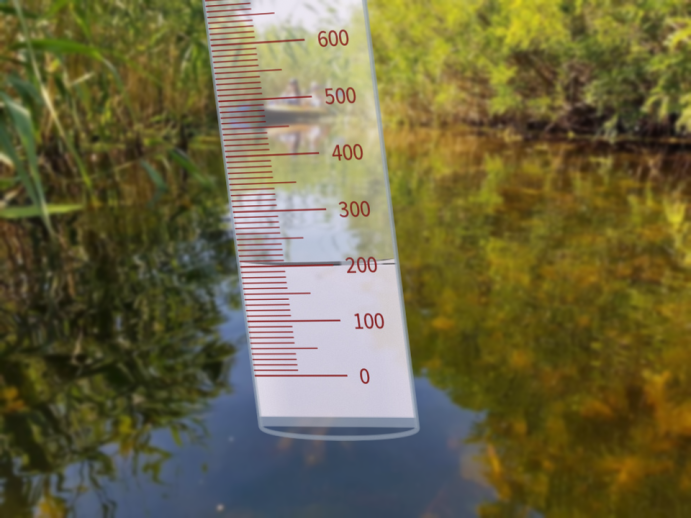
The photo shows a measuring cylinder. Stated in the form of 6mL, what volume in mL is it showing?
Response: 200mL
